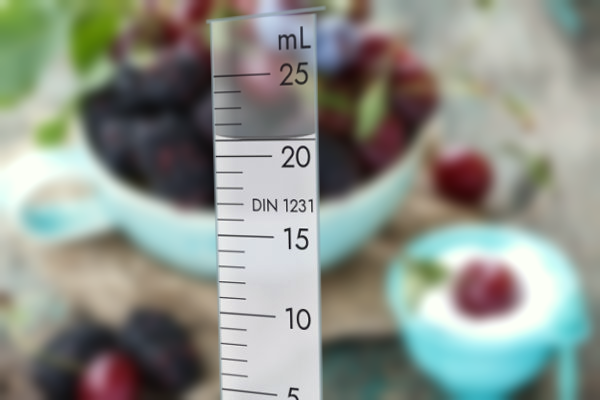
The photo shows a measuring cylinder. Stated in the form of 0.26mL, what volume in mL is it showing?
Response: 21mL
